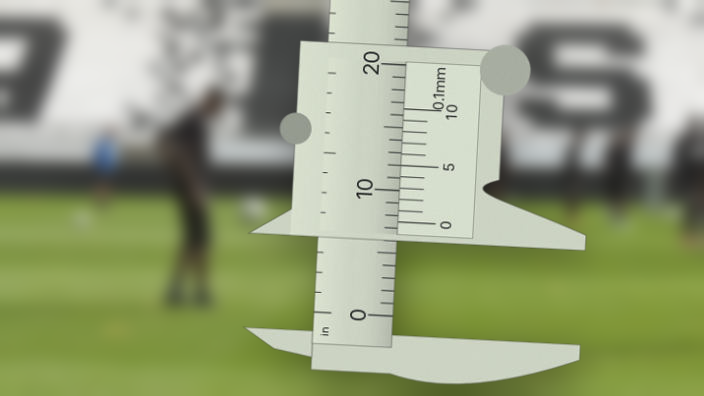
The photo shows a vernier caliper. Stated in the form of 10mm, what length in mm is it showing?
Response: 7.5mm
